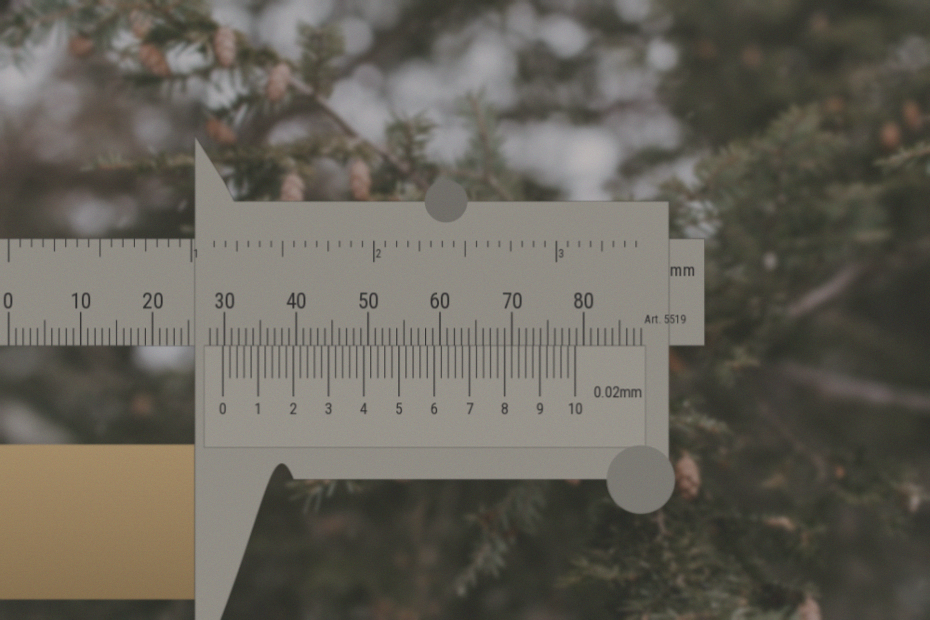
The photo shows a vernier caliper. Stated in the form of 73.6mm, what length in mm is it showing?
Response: 29.8mm
